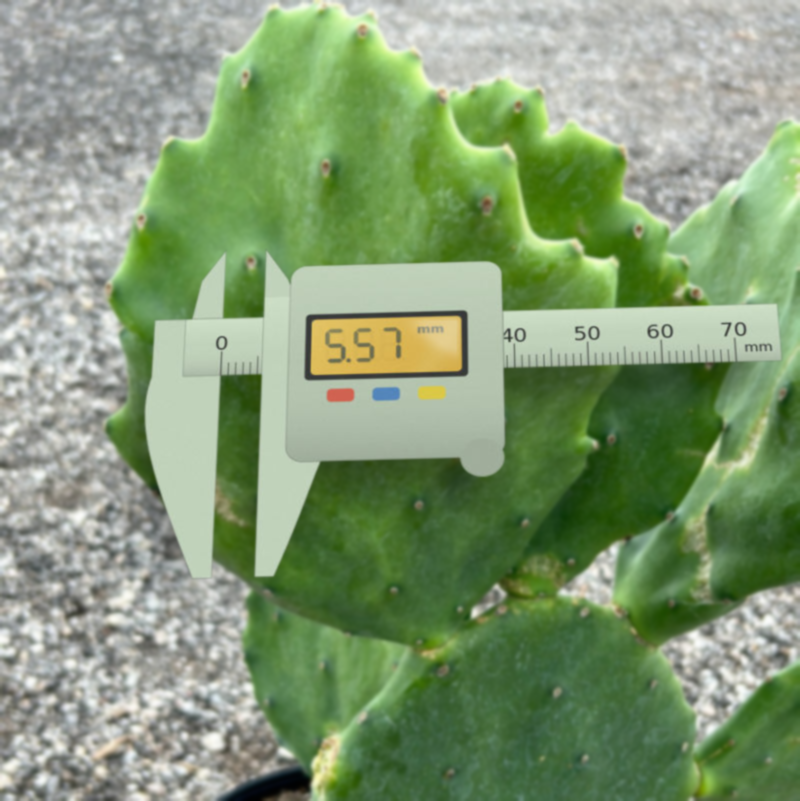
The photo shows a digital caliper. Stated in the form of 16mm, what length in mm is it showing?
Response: 5.57mm
